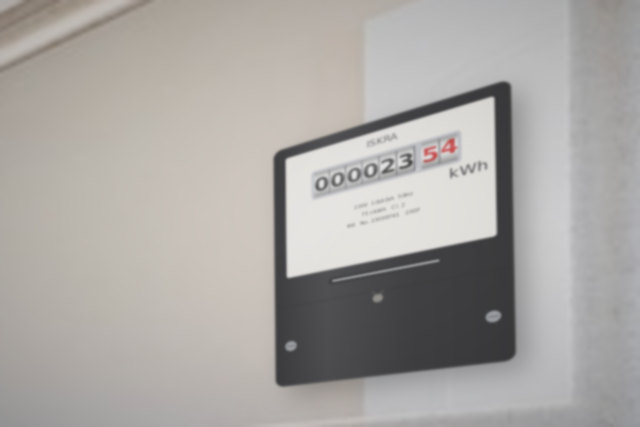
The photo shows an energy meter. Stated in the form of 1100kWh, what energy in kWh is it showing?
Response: 23.54kWh
